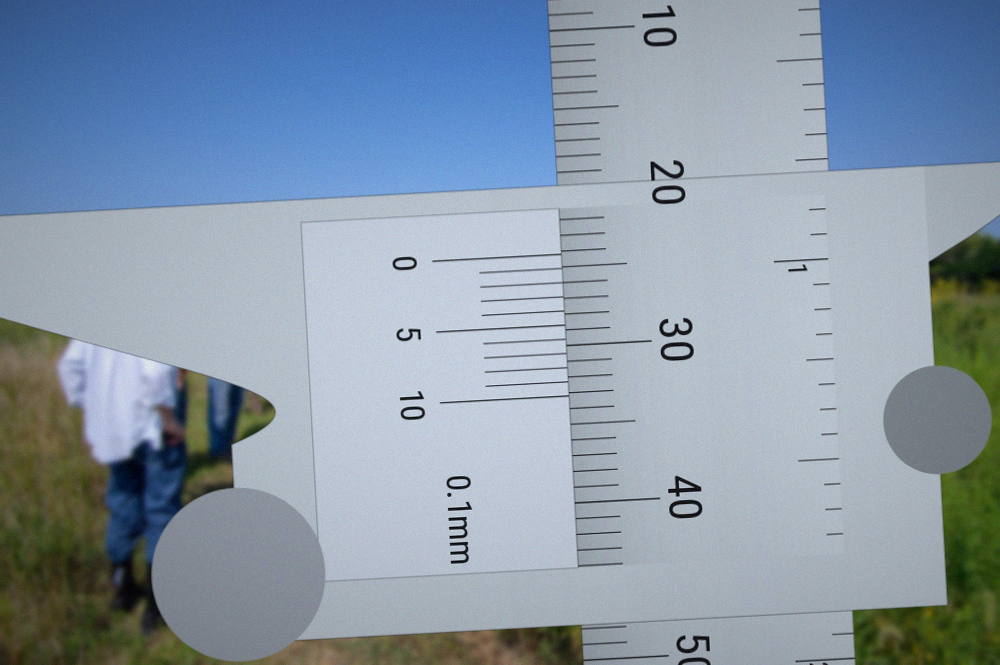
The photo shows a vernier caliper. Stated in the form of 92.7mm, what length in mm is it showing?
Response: 24.2mm
